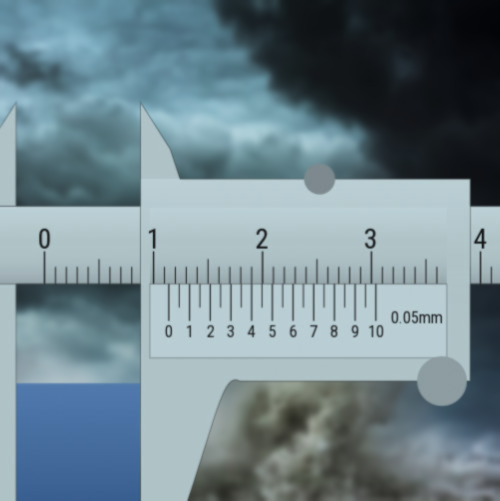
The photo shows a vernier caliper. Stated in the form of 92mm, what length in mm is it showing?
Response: 11.4mm
